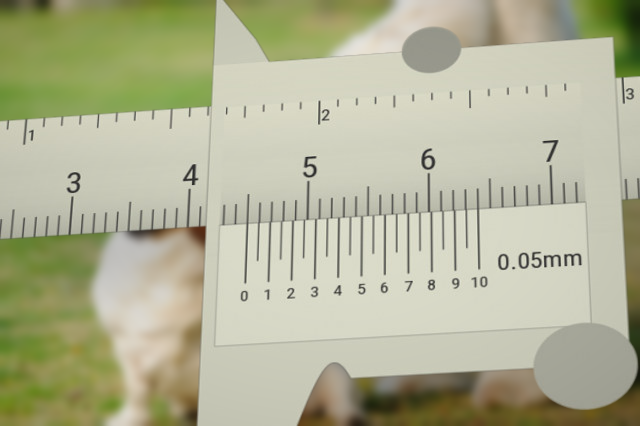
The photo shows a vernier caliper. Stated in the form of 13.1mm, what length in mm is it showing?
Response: 45.0mm
